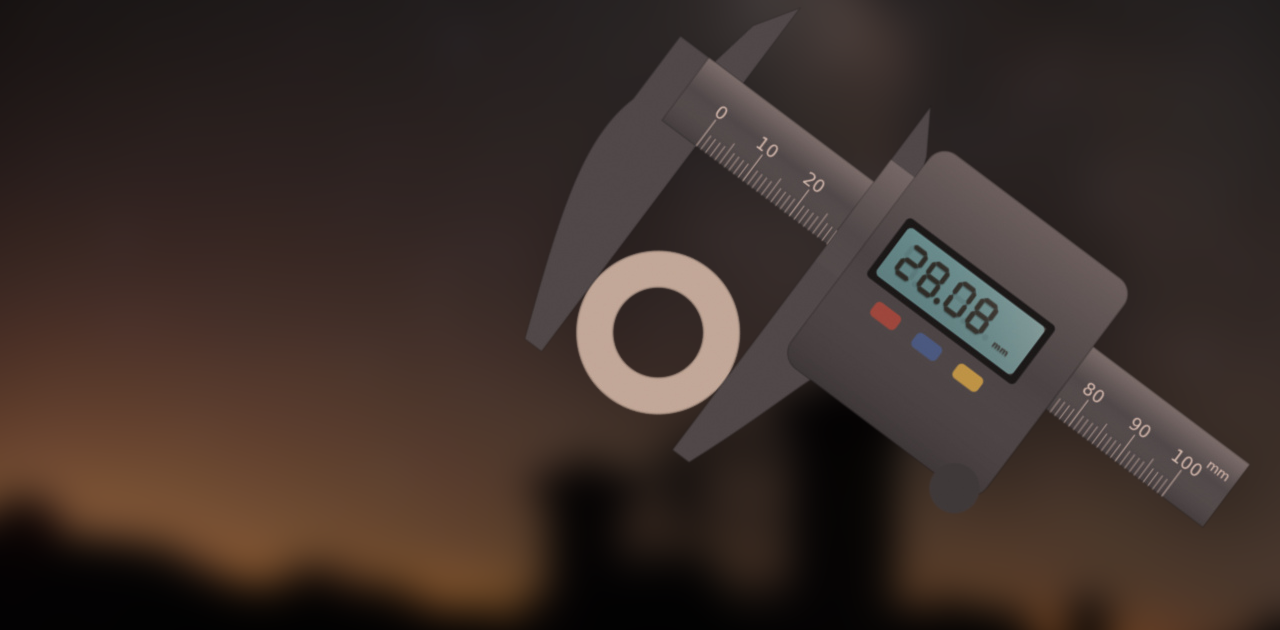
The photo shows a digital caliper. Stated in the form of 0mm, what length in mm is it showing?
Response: 28.08mm
